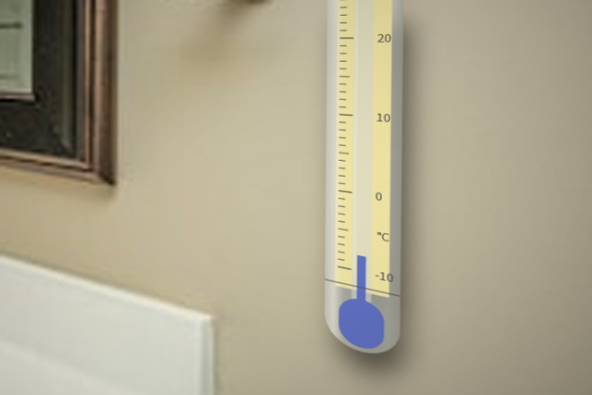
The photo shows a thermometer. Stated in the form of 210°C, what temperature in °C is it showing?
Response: -8°C
